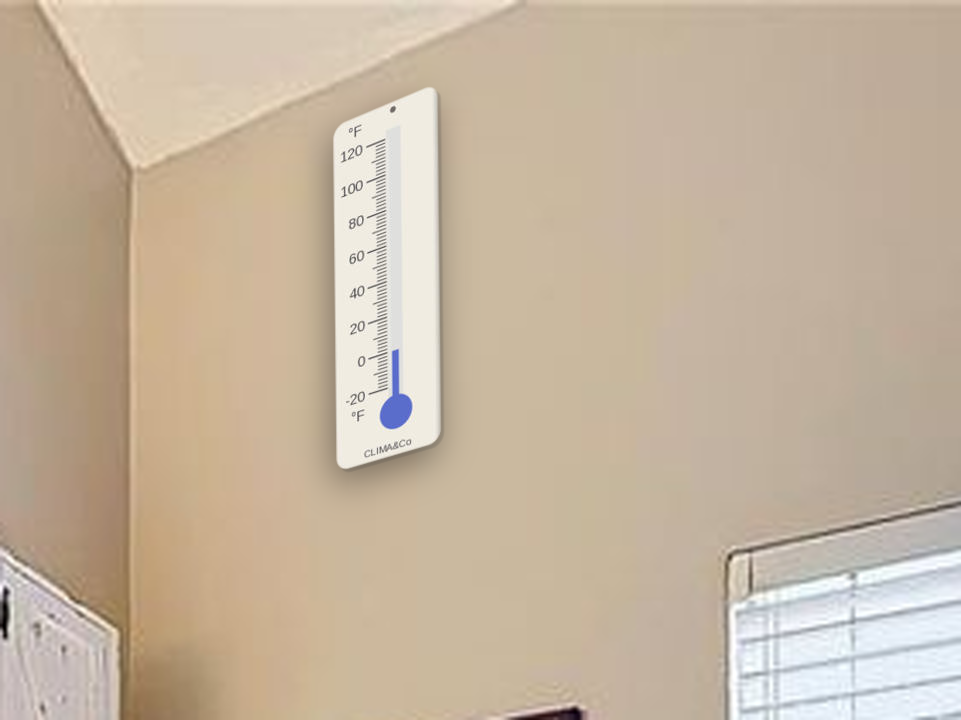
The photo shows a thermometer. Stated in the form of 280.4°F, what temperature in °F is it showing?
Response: 0°F
